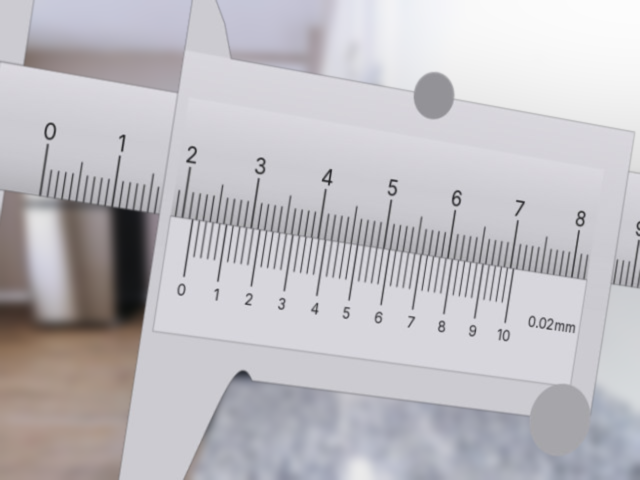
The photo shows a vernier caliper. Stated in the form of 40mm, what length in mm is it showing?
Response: 21.5mm
